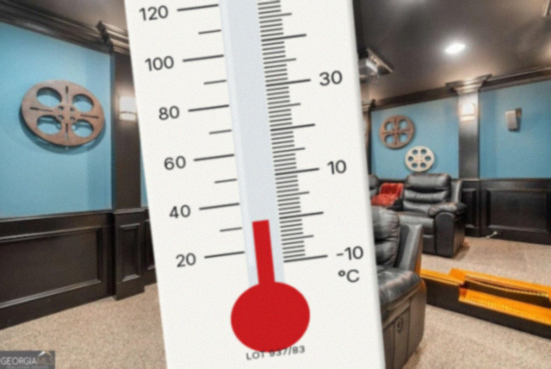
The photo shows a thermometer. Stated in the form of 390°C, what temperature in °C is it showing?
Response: 0°C
